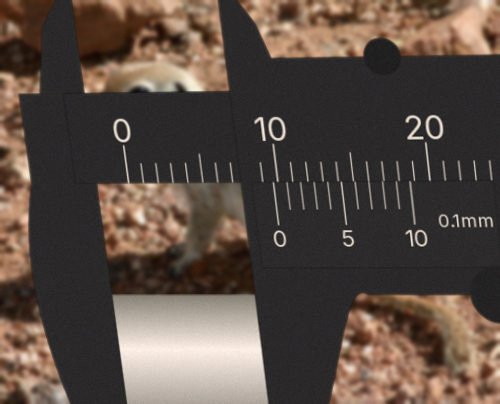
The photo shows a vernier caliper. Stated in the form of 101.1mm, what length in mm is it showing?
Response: 9.7mm
